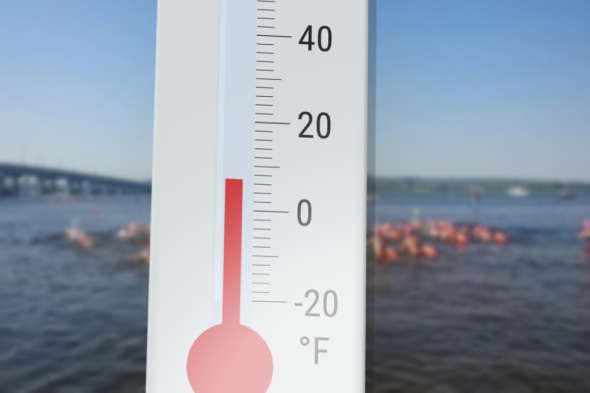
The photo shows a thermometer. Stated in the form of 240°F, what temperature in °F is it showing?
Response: 7°F
